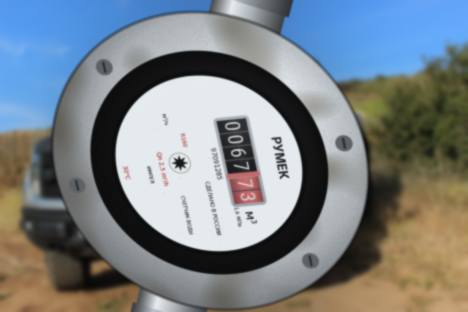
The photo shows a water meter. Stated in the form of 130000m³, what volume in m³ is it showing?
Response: 67.73m³
